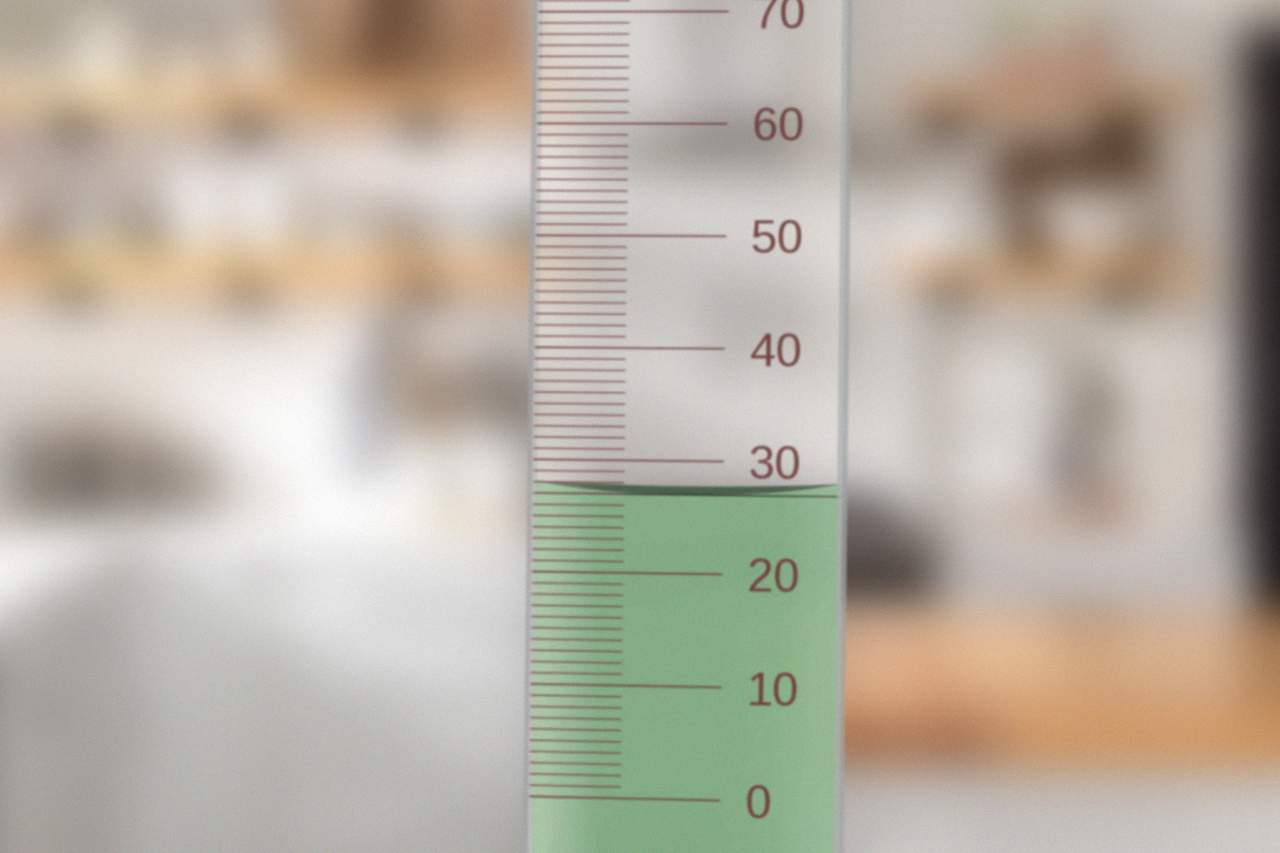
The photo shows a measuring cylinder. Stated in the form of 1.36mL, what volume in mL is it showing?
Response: 27mL
